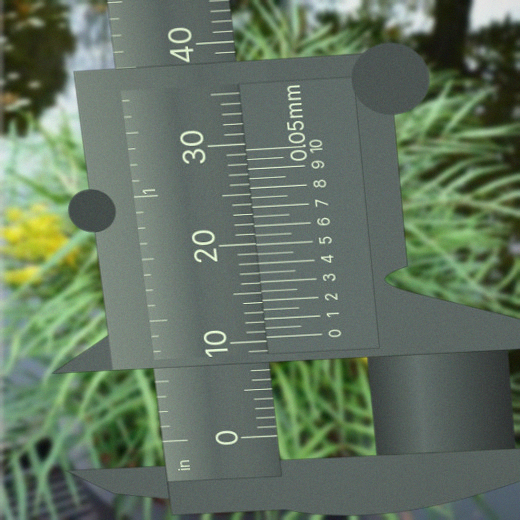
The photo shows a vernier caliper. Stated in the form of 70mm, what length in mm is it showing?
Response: 10.4mm
